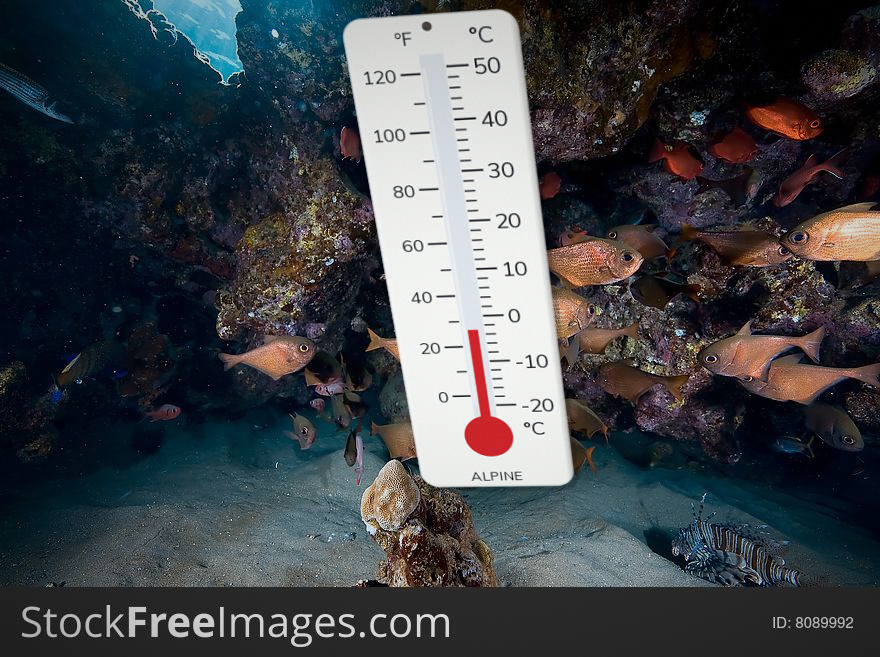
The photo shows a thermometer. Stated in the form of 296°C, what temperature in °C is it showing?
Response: -3°C
